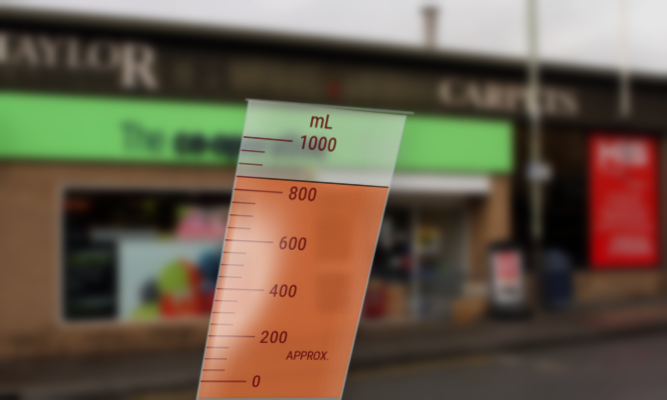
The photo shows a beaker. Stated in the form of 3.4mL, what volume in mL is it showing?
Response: 850mL
